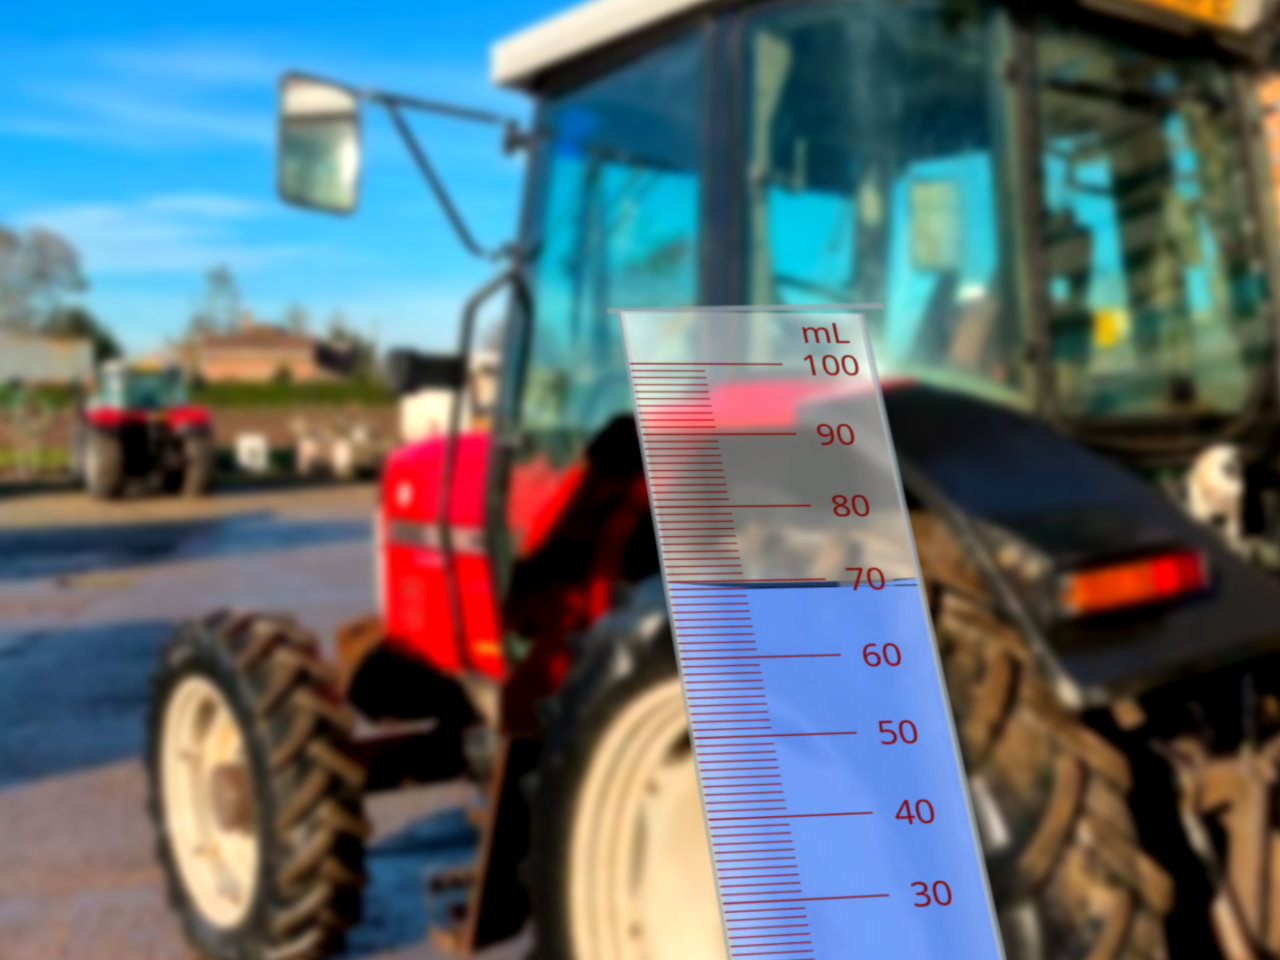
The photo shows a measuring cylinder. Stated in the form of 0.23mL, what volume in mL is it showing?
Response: 69mL
